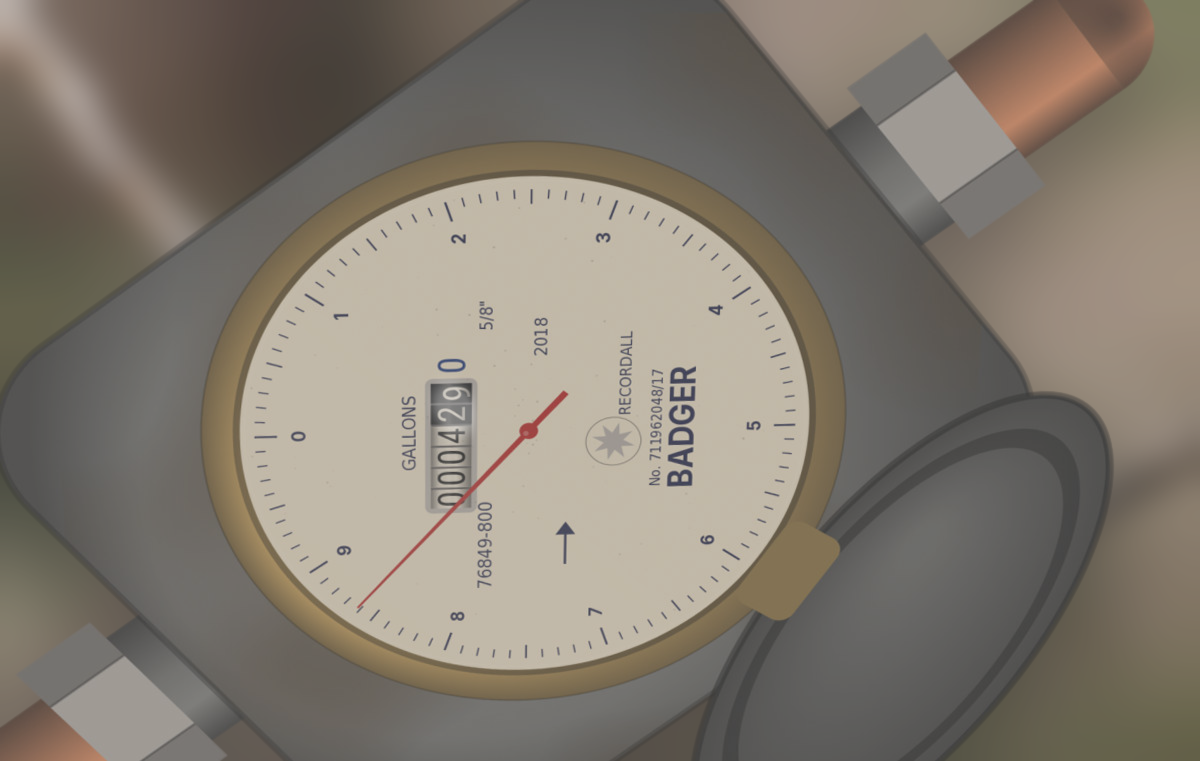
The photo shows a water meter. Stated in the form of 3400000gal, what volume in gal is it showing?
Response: 4288.6gal
